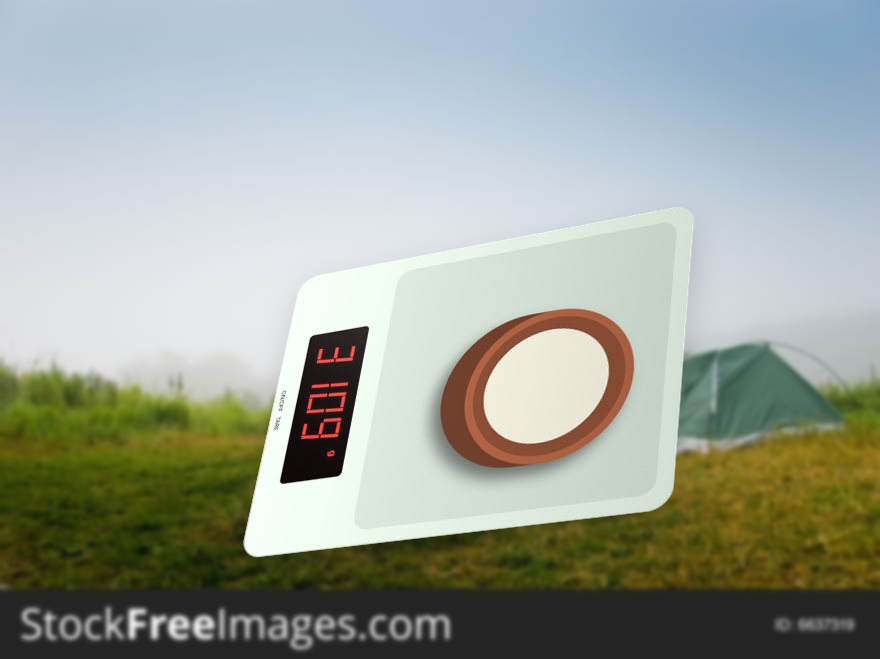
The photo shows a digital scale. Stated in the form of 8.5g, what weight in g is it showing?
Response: 3109g
